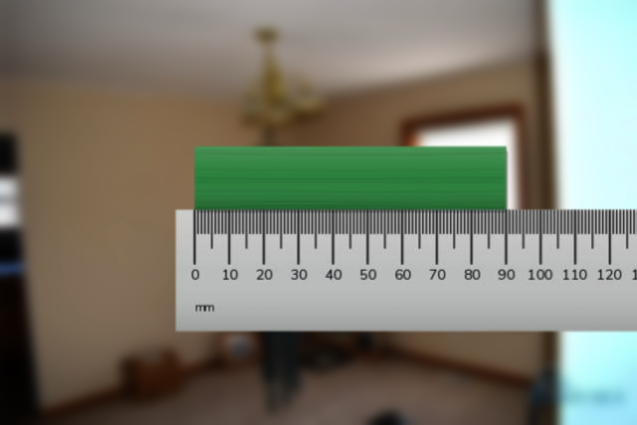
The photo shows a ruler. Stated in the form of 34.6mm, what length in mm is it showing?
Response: 90mm
